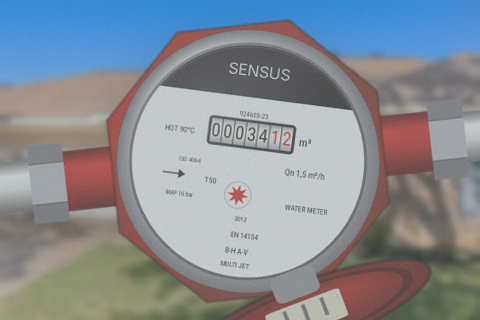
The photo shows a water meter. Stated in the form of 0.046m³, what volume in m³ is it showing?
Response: 34.12m³
